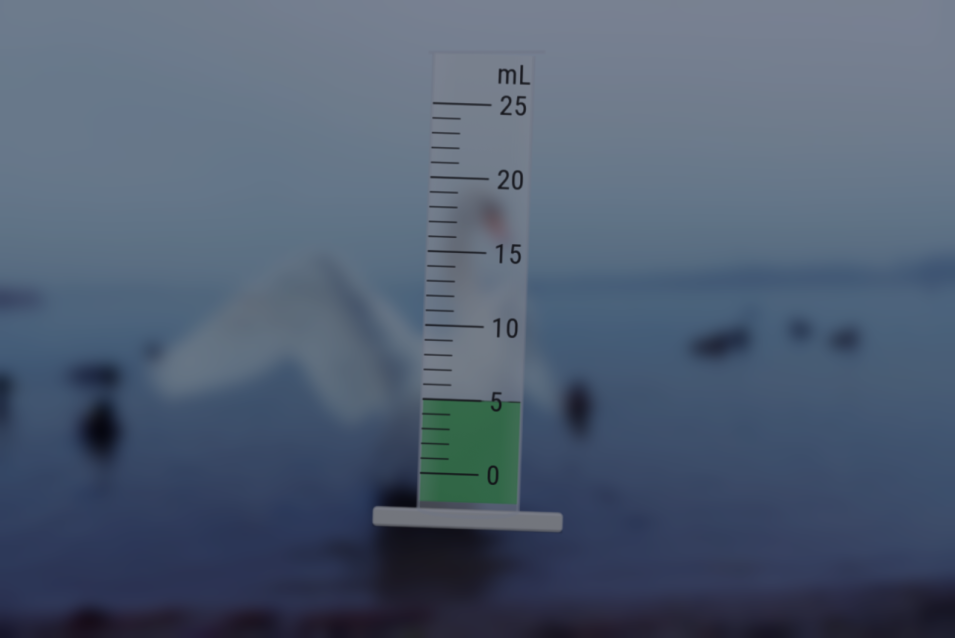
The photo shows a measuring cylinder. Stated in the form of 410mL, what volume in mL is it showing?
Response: 5mL
